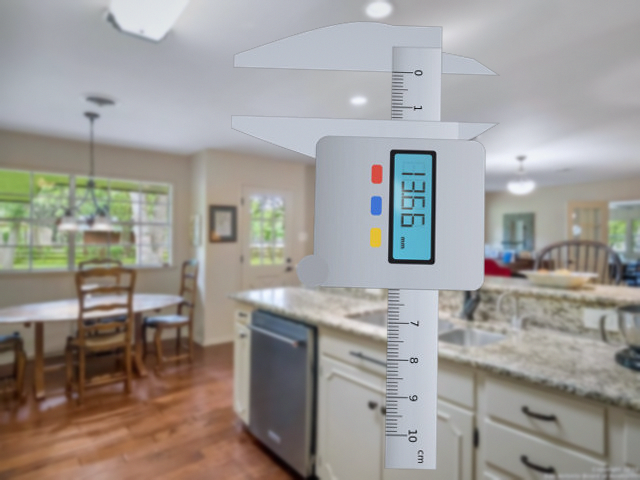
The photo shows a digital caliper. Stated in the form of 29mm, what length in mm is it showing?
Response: 13.66mm
